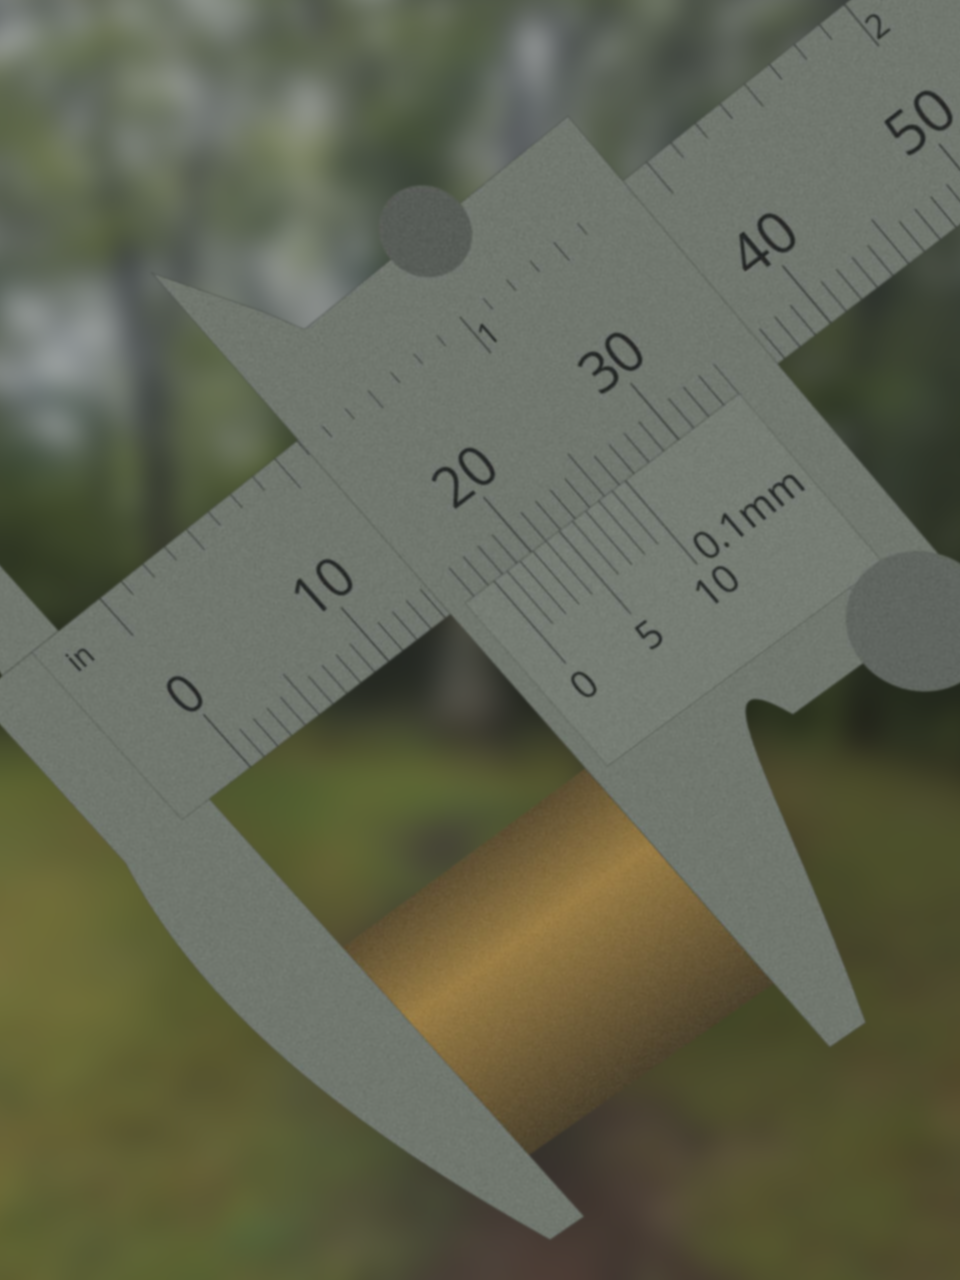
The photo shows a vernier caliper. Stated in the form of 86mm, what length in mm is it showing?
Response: 17.4mm
